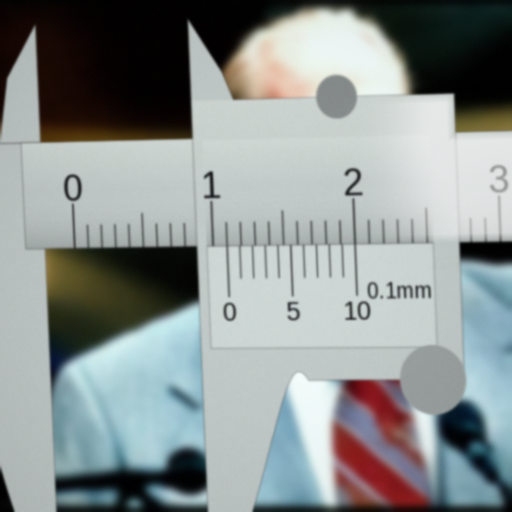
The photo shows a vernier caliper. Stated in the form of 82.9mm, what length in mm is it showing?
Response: 11.0mm
